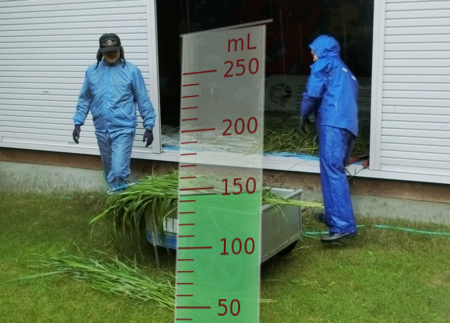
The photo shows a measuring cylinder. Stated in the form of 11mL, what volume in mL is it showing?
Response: 145mL
